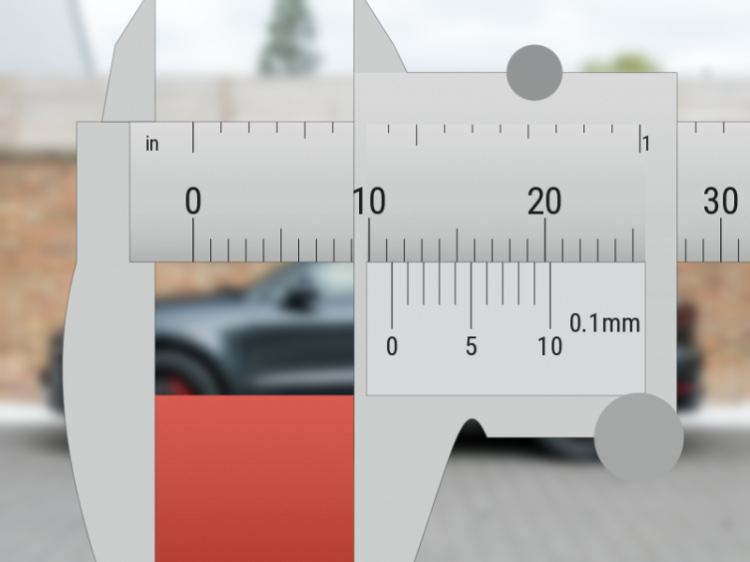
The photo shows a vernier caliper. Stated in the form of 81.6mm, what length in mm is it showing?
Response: 11.3mm
